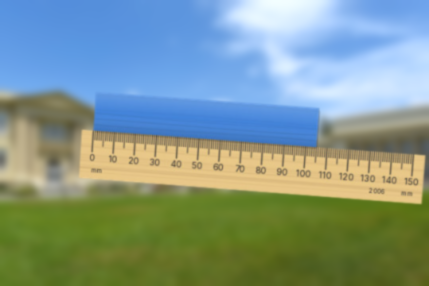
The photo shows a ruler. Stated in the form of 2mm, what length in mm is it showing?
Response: 105mm
